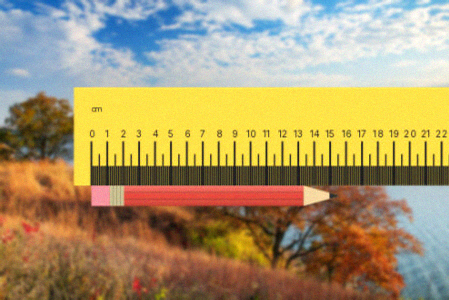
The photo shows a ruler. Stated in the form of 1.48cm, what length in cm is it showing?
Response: 15.5cm
